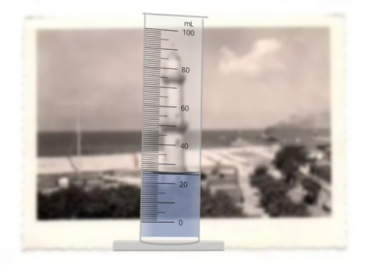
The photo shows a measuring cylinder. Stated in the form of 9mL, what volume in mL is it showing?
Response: 25mL
